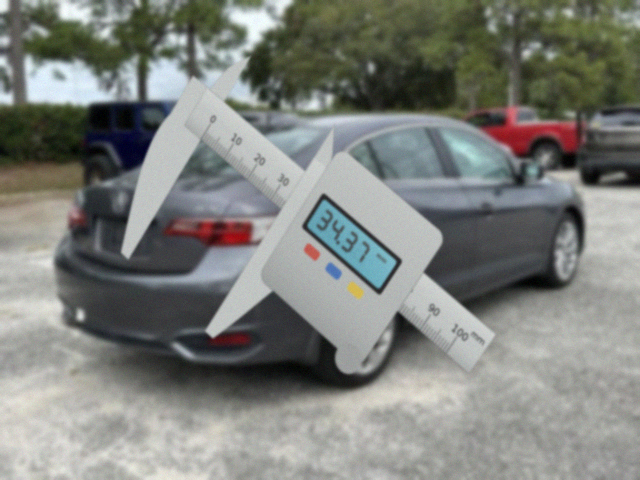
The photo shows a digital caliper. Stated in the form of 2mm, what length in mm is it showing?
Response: 34.37mm
